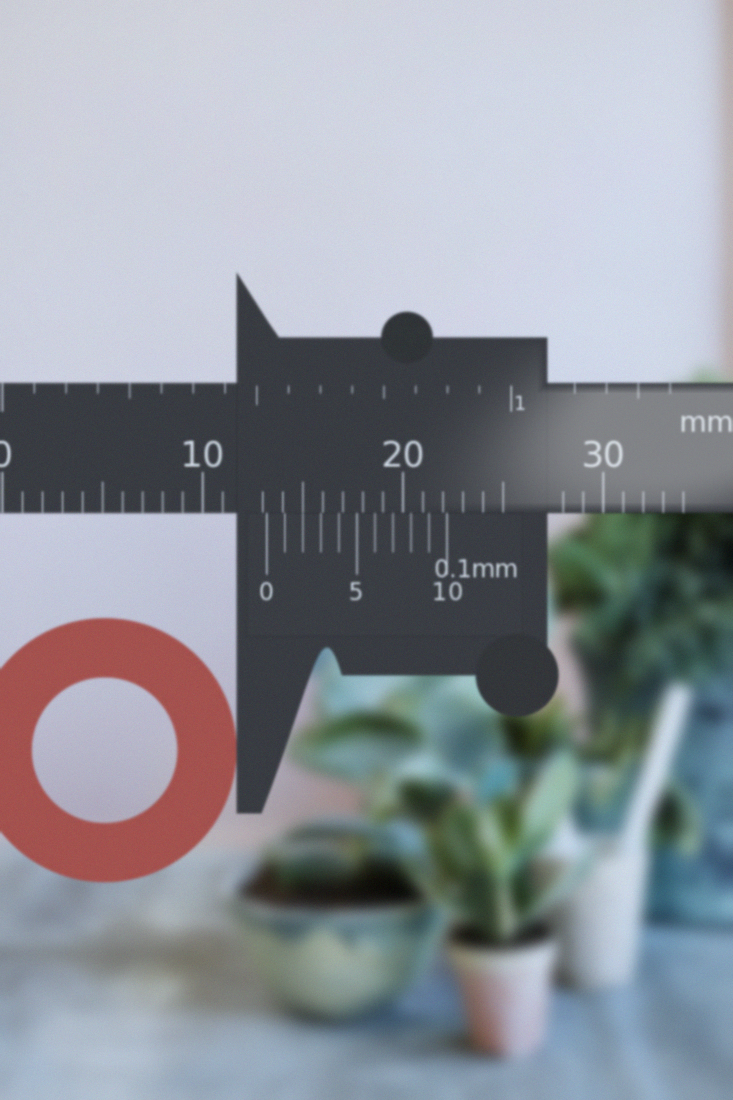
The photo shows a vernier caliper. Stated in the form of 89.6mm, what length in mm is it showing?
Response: 13.2mm
